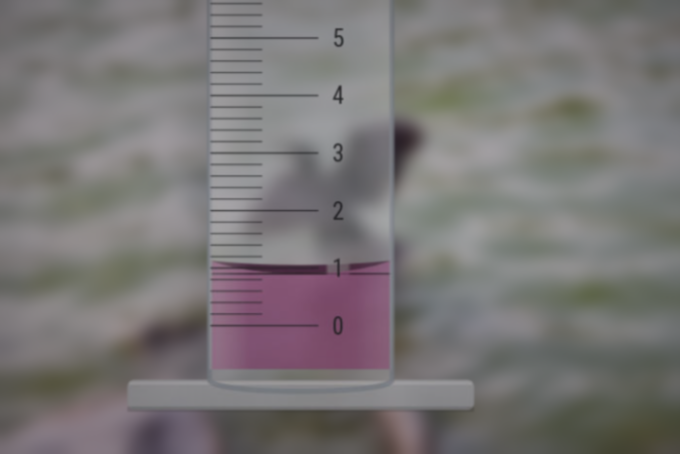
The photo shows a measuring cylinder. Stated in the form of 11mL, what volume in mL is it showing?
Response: 0.9mL
